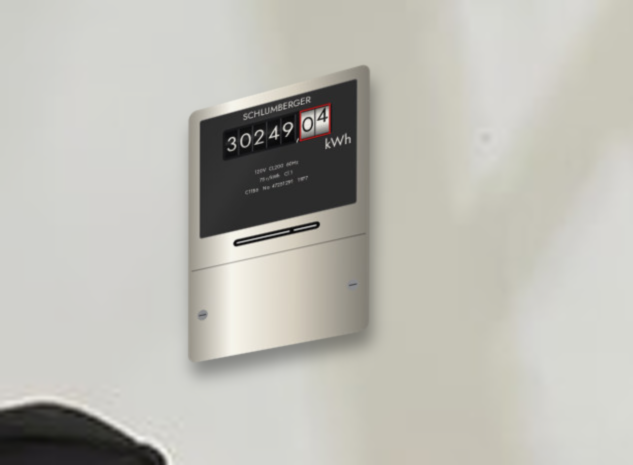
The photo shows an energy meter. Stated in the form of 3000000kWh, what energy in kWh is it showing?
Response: 30249.04kWh
